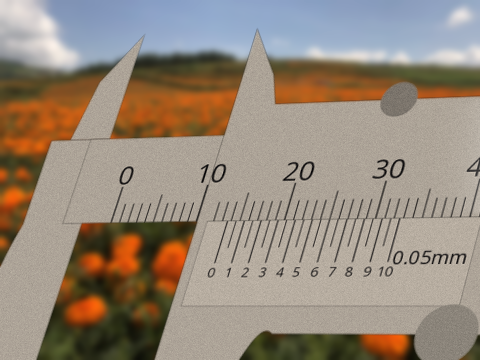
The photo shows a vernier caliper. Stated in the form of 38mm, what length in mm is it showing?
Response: 13.6mm
